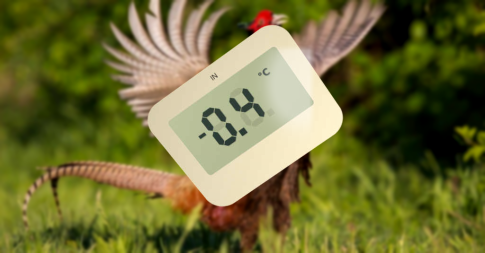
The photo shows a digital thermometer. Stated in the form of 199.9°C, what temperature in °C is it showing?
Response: -0.4°C
